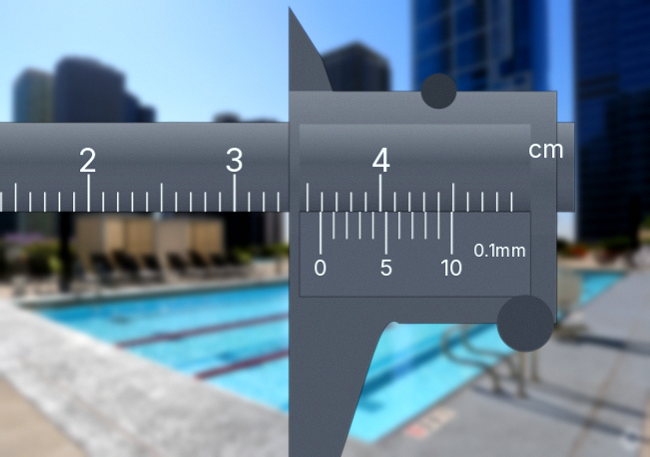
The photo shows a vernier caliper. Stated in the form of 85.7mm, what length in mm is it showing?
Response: 35.9mm
